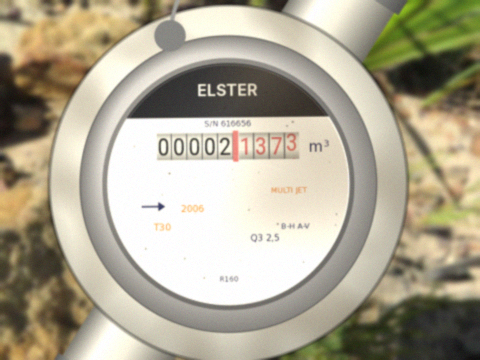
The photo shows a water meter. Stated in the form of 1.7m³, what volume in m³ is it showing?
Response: 2.1373m³
